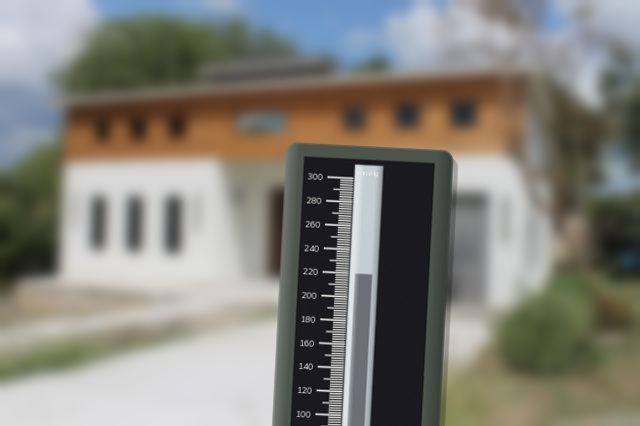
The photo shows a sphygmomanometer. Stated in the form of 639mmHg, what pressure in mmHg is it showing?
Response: 220mmHg
